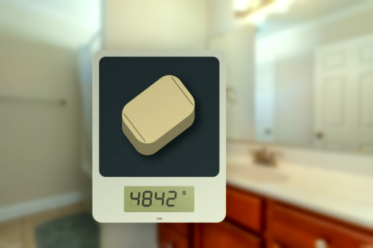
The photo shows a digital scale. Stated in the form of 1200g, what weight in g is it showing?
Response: 4842g
